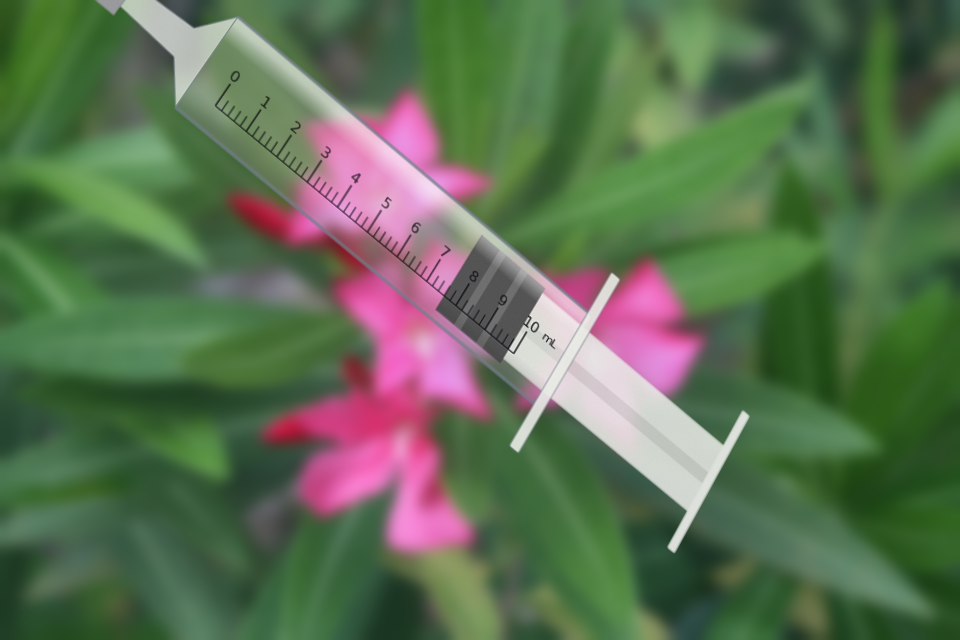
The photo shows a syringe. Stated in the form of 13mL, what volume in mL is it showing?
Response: 7.6mL
